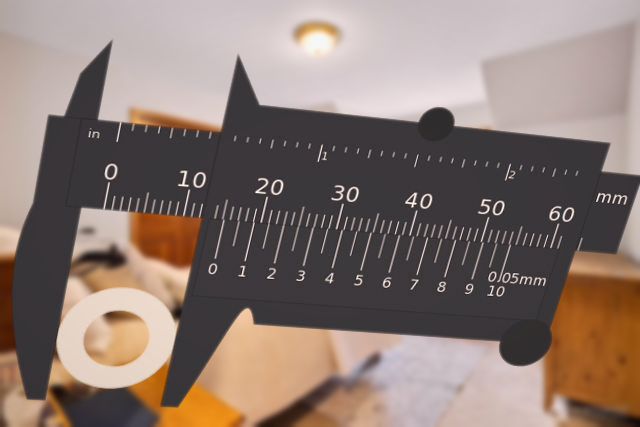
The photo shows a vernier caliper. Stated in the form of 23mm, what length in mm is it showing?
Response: 15.2mm
